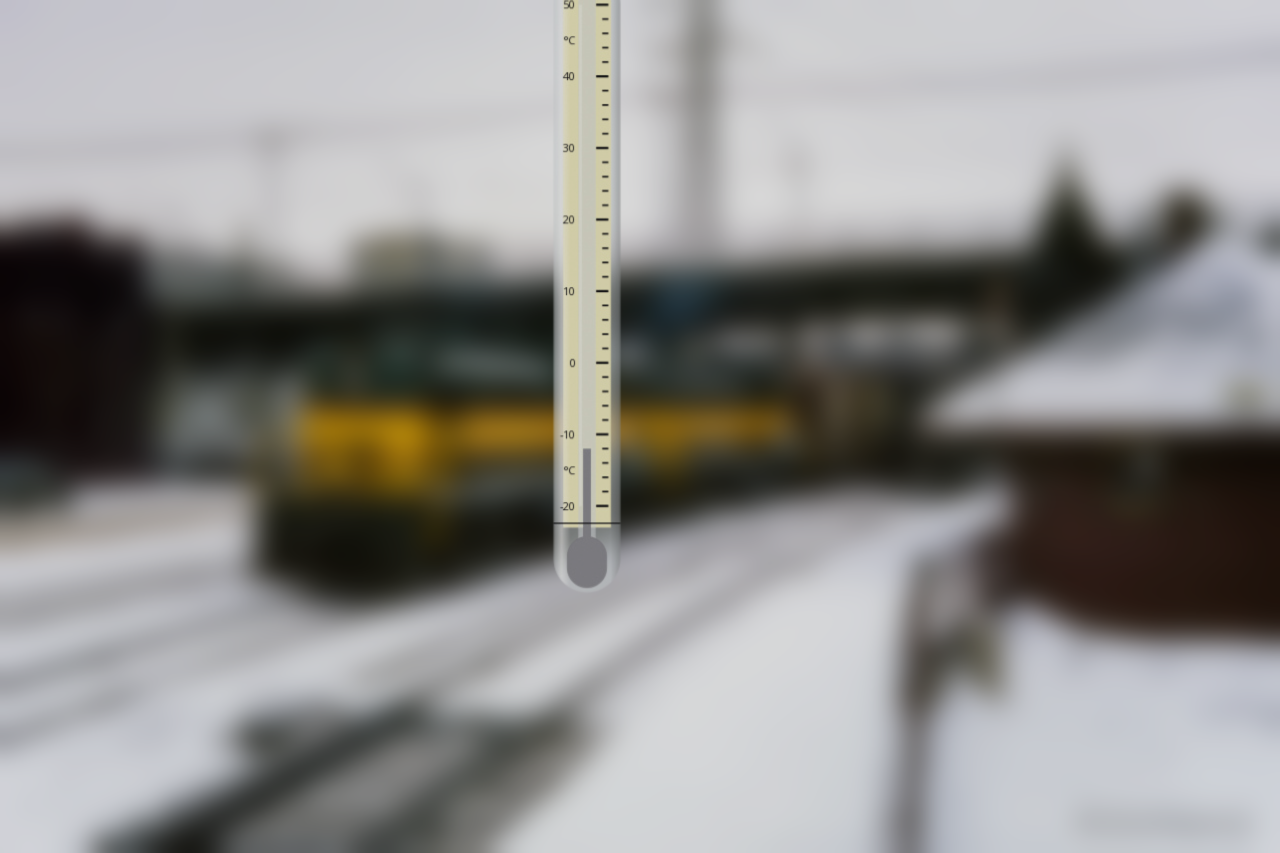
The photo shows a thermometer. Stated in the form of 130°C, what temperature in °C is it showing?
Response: -12°C
